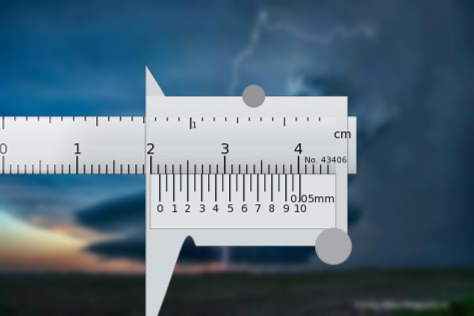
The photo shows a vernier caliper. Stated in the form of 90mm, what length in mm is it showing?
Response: 21.2mm
